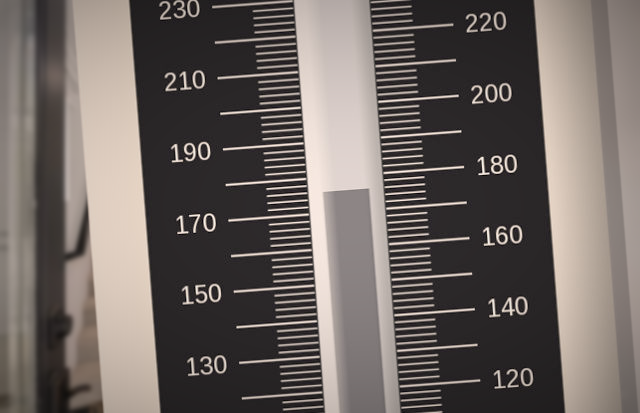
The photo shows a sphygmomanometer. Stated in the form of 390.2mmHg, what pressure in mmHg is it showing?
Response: 176mmHg
